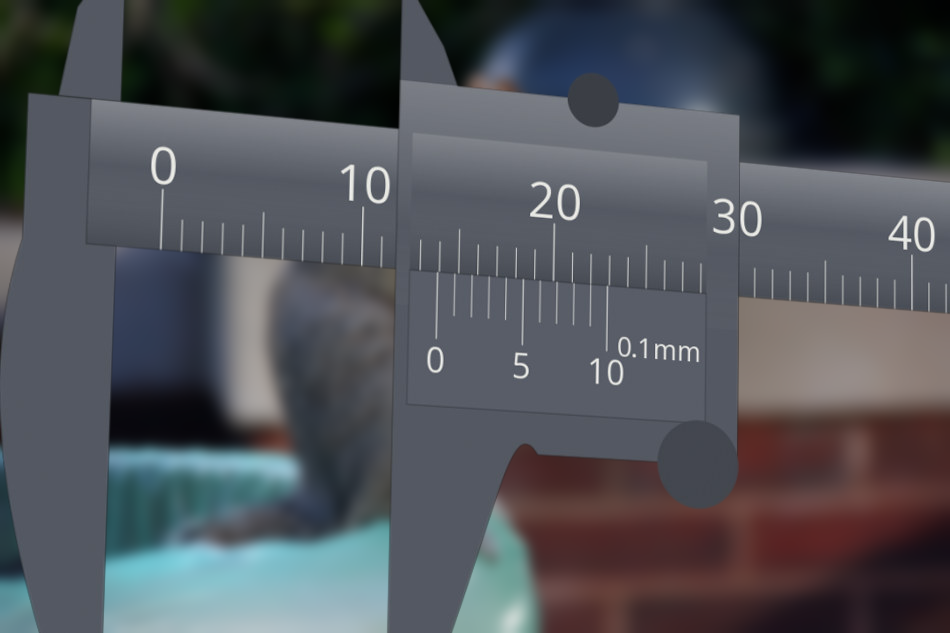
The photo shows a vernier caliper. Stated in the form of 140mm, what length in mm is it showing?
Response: 13.9mm
